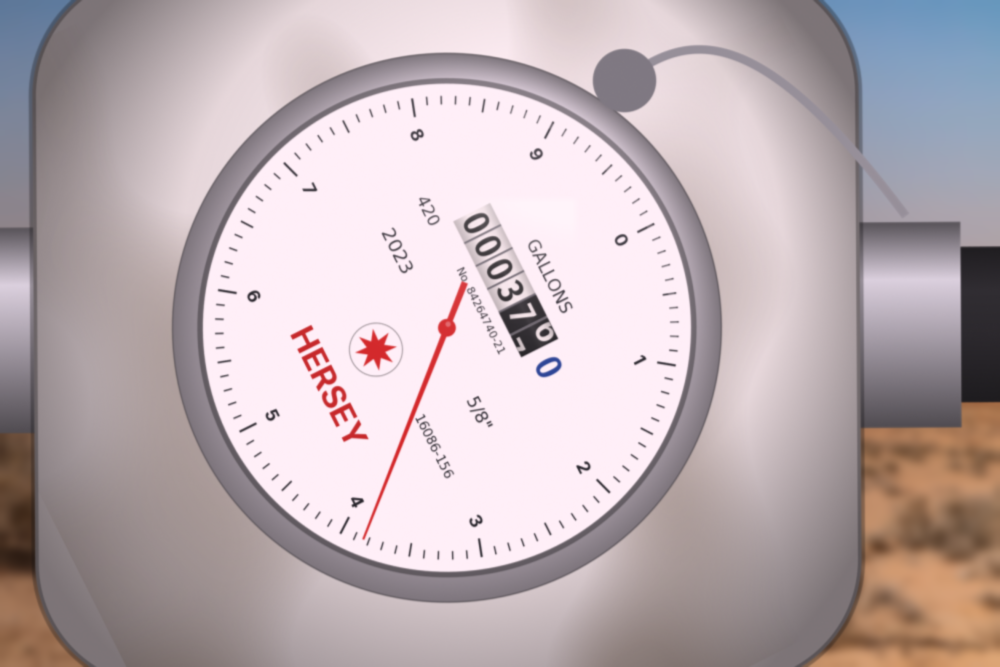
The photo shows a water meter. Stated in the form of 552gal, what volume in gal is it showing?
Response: 3763.8gal
